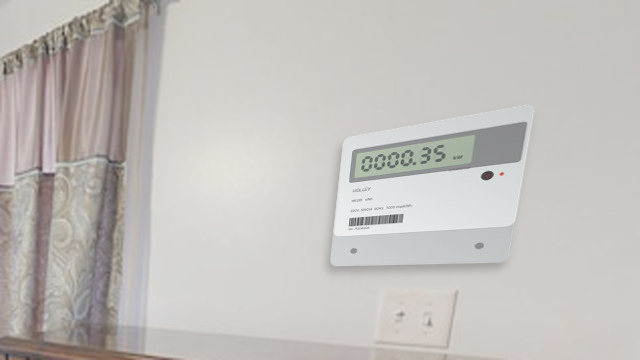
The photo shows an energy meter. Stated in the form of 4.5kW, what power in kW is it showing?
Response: 0.35kW
